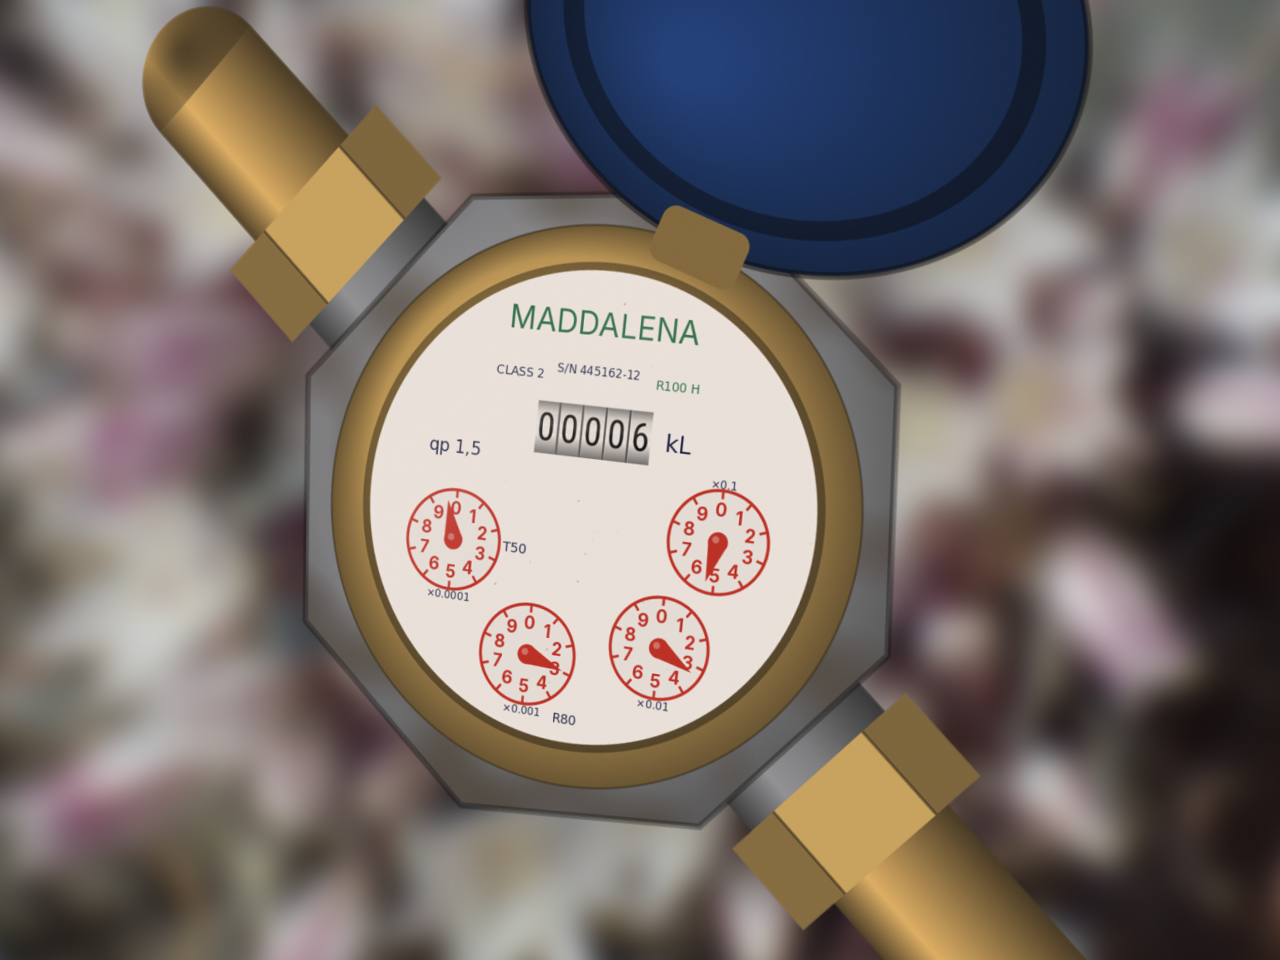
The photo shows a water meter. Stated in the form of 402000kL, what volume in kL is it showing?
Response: 6.5329kL
